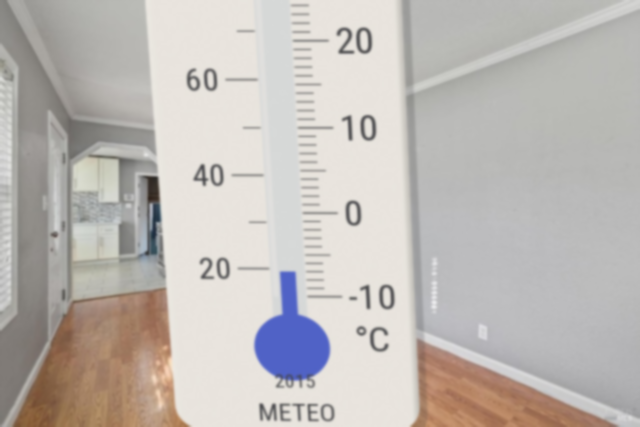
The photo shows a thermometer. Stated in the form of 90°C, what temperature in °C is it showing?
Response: -7°C
